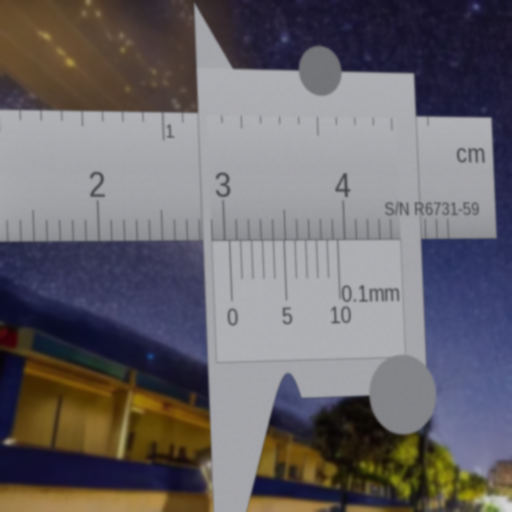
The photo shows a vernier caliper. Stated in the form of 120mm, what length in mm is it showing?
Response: 30.4mm
